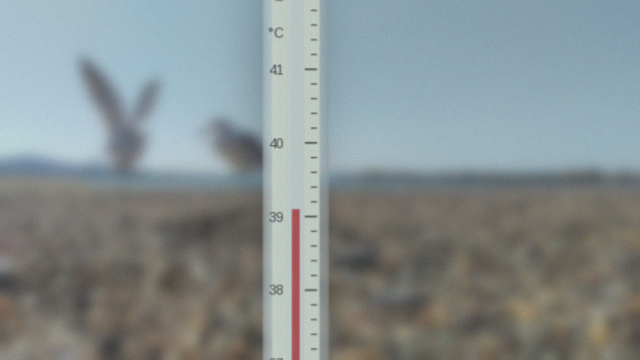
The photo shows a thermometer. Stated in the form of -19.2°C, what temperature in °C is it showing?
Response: 39.1°C
